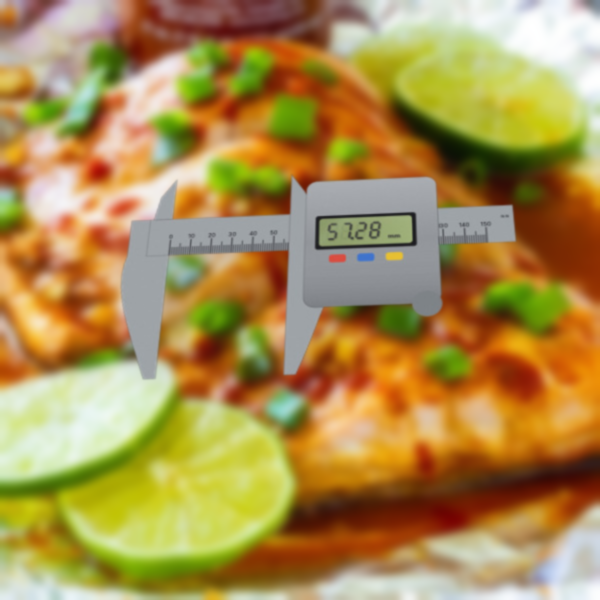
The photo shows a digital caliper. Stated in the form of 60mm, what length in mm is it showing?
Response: 57.28mm
